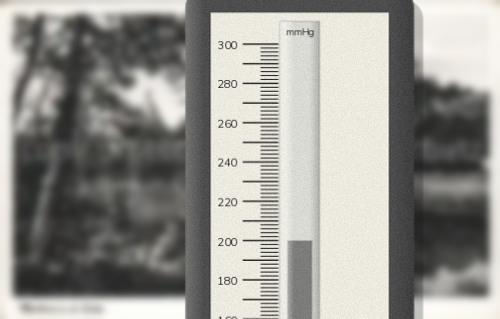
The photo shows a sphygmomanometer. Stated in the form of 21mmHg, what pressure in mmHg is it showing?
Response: 200mmHg
